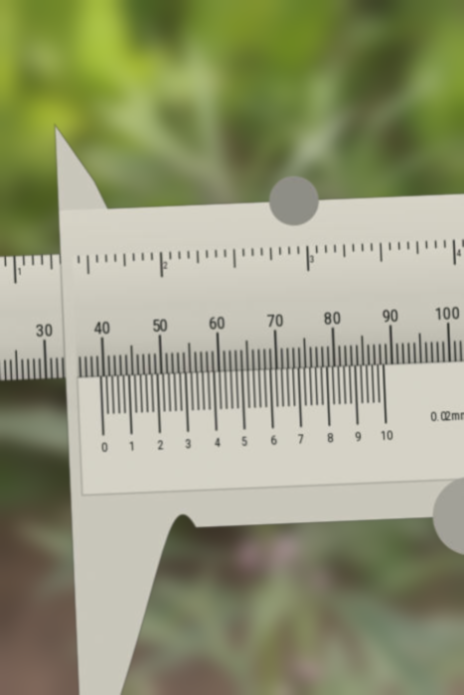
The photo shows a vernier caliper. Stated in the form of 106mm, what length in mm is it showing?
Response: 39.5mm
